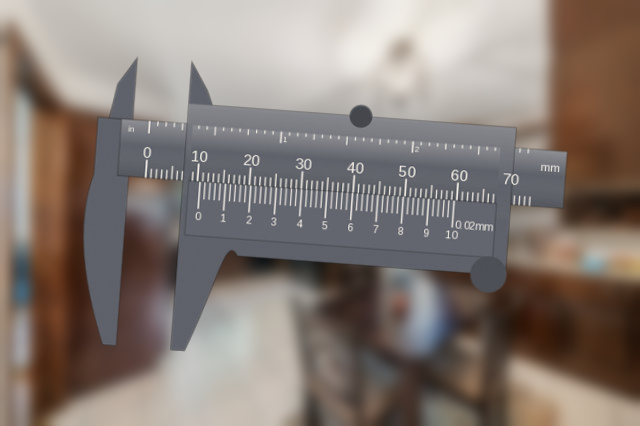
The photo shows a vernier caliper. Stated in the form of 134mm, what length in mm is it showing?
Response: 10.5mm
